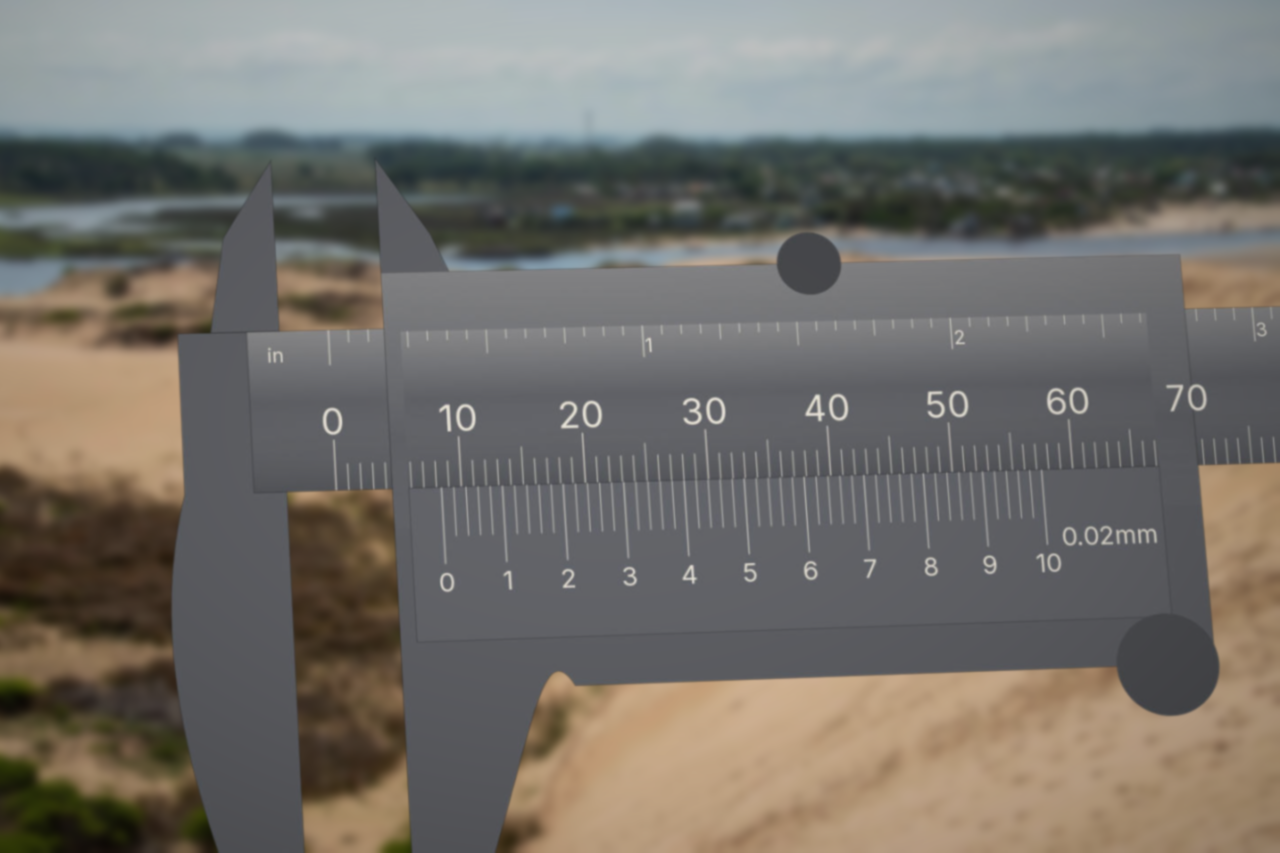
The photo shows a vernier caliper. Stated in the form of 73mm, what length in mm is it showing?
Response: 8.4mm
